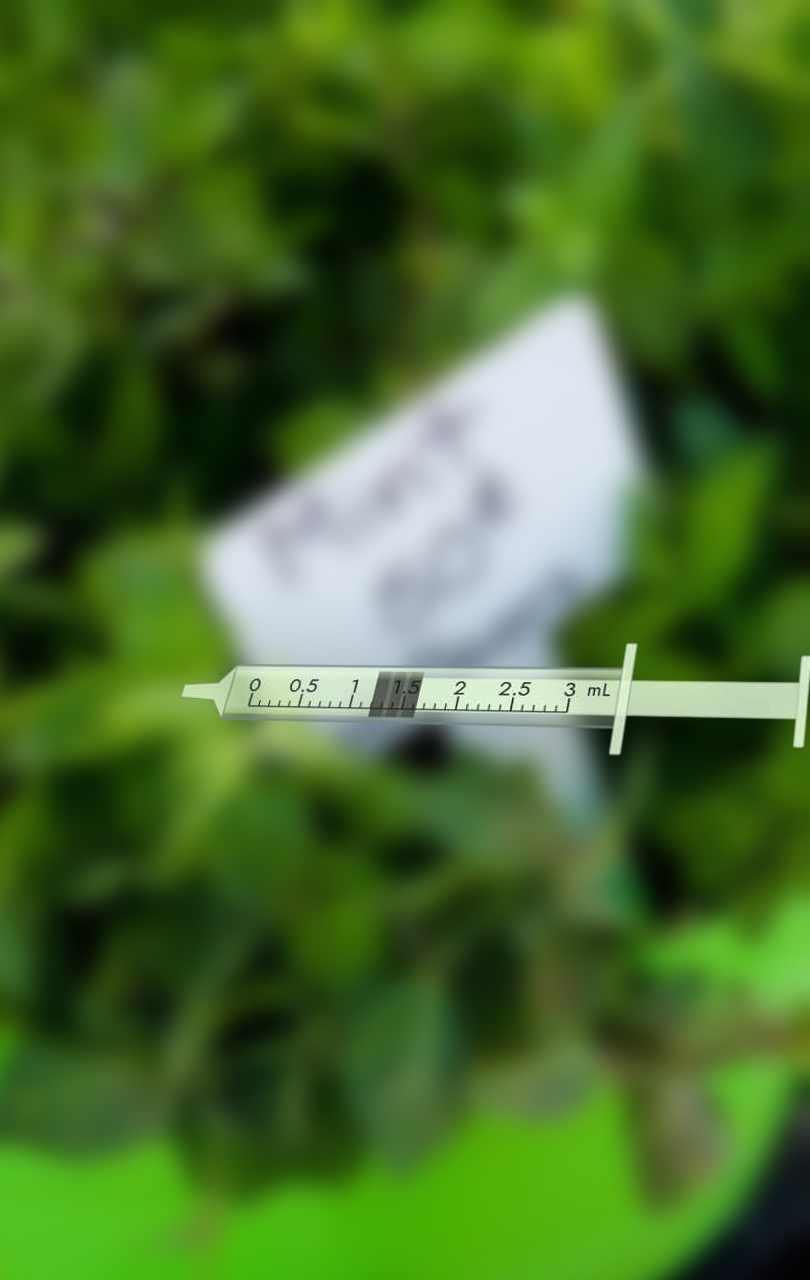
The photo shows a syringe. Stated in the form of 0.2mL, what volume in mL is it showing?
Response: 1.2mL
